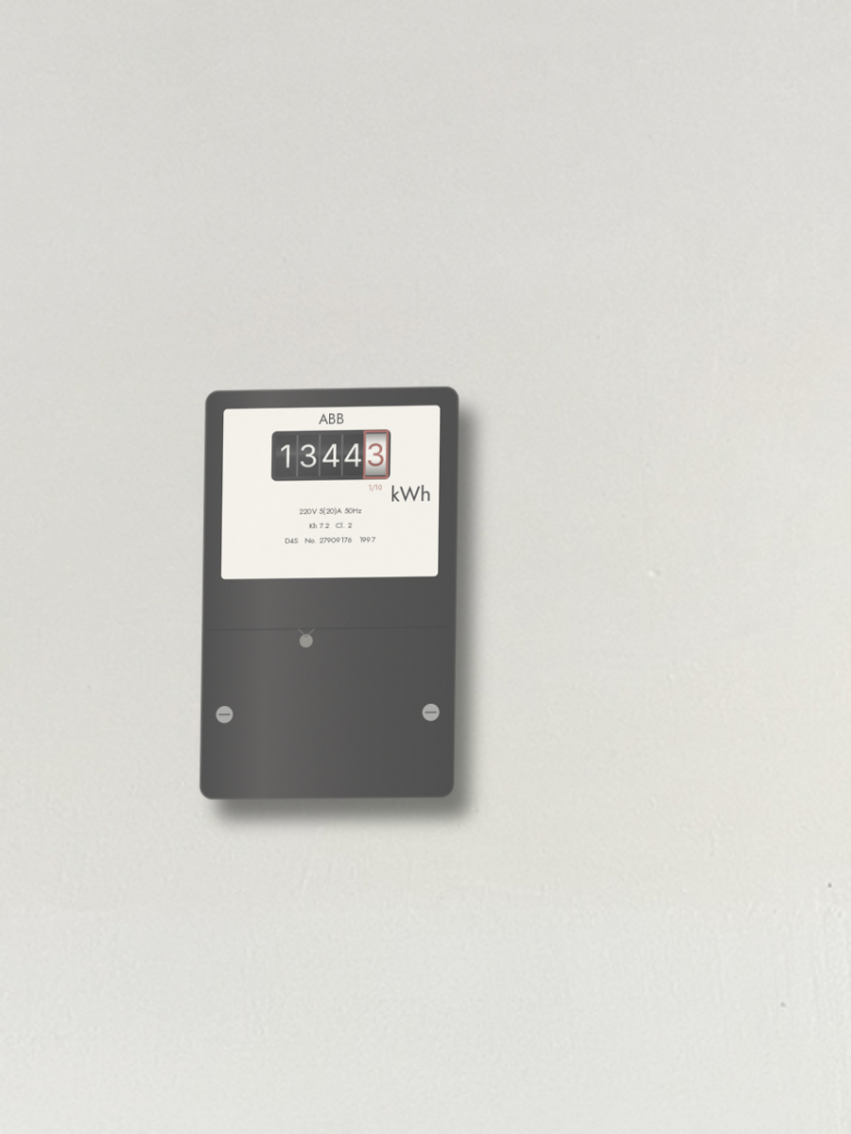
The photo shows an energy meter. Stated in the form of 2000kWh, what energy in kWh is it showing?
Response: 1344.3kWh
